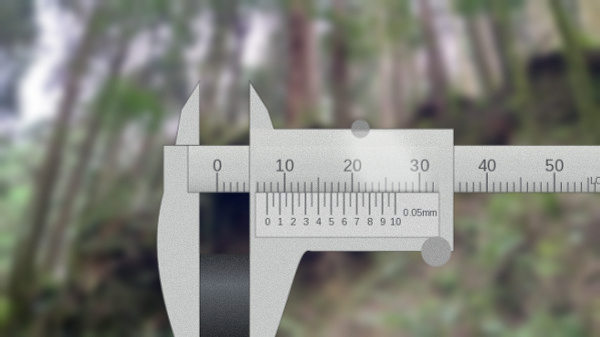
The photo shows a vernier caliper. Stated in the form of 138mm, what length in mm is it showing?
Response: 7.4mm
